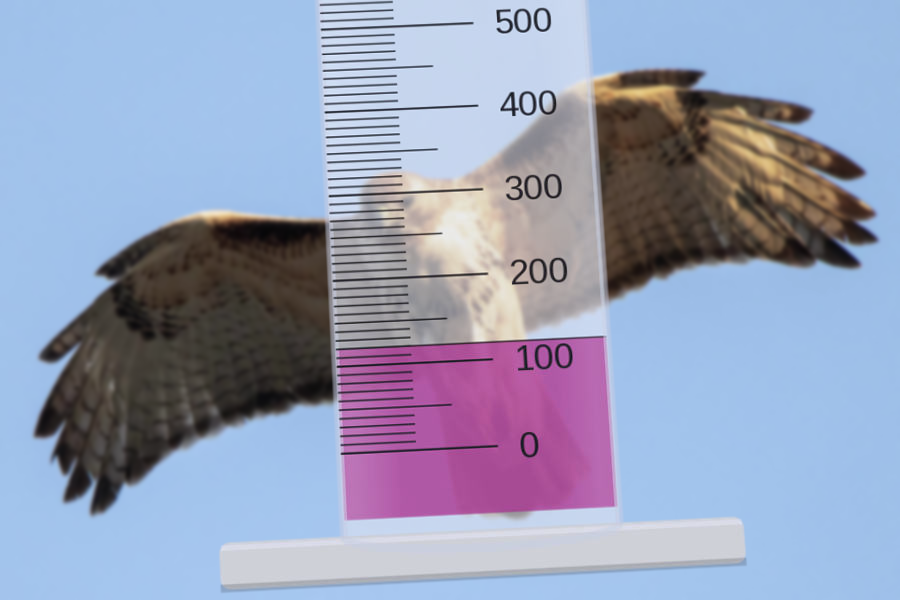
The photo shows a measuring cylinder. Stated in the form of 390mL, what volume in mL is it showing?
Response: 120mL
